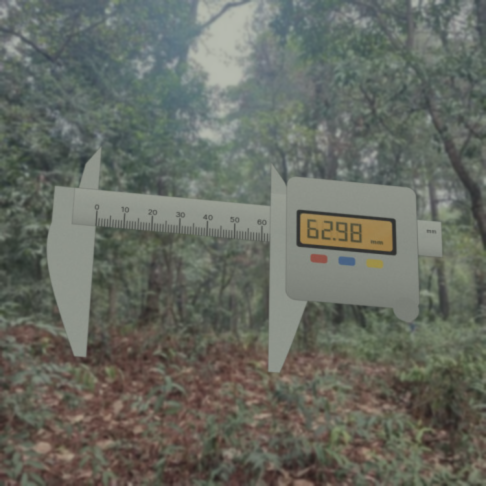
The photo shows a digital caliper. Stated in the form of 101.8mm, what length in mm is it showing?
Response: 62.98mm
